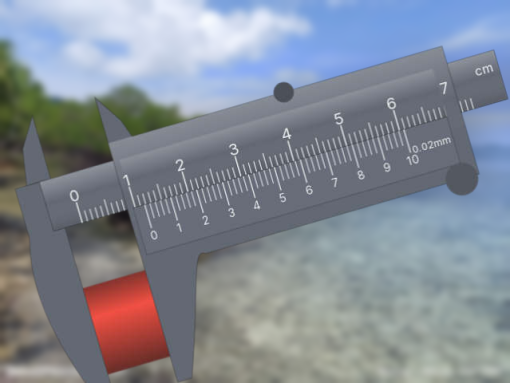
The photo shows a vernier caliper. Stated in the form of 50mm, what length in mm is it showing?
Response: 11.8mm
